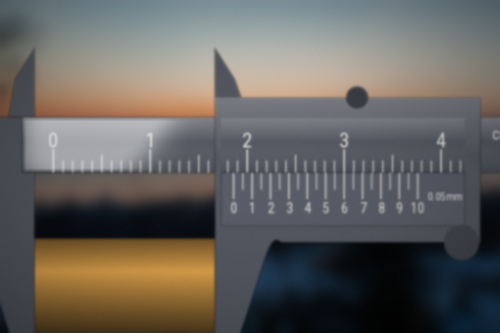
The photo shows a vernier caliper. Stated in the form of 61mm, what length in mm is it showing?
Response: 18.6mm
